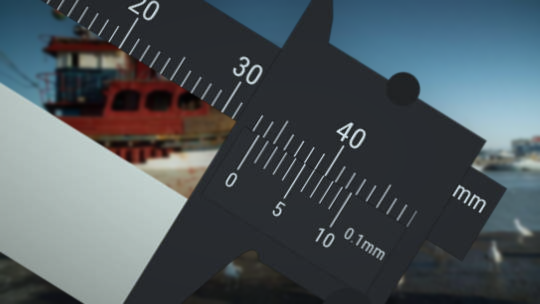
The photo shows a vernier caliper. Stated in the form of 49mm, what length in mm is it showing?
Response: 33.6mm
